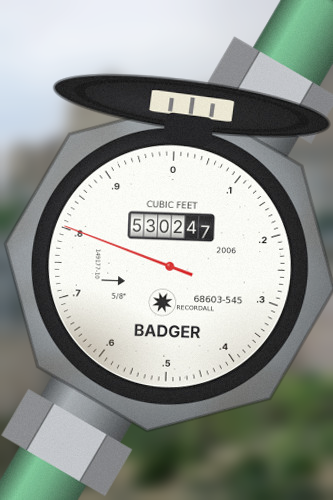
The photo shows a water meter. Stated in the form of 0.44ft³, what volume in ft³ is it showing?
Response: 530246.80ft³
